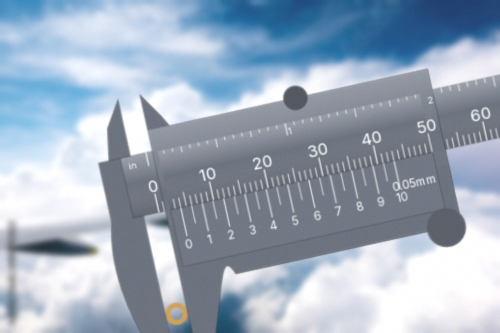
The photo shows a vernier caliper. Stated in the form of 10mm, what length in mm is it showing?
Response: 4.0mm
